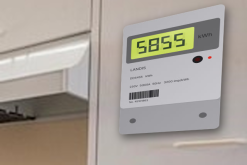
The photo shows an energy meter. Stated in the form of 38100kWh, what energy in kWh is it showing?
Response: 5855kWh
